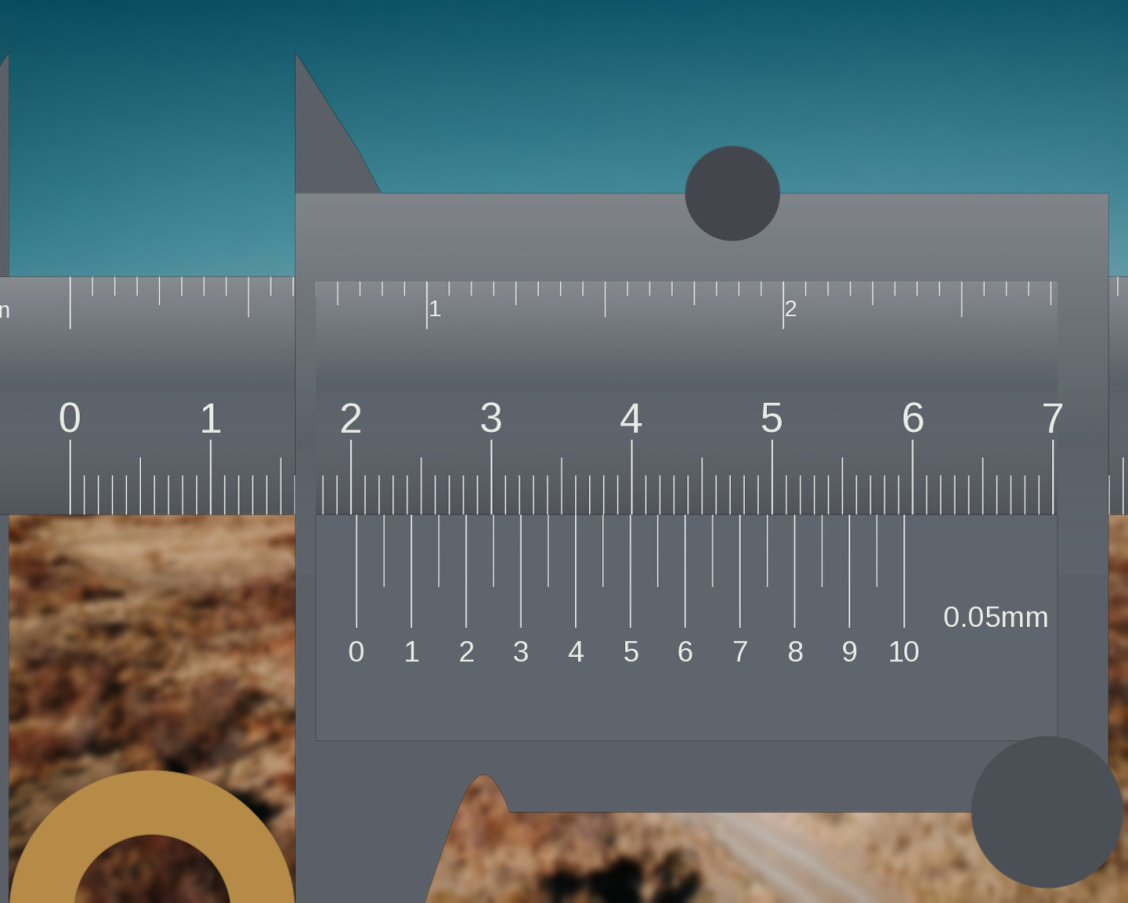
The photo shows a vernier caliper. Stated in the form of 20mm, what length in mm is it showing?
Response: 20.4mm
